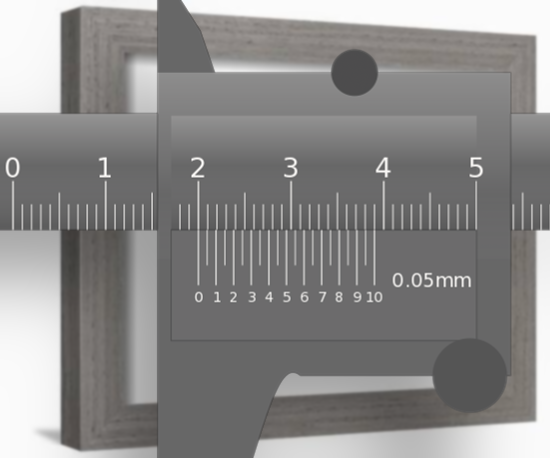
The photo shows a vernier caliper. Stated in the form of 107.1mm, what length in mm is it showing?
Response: 20.0mm
